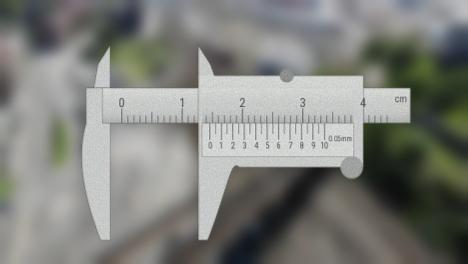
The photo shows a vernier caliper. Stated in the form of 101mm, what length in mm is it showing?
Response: 14.6mm
